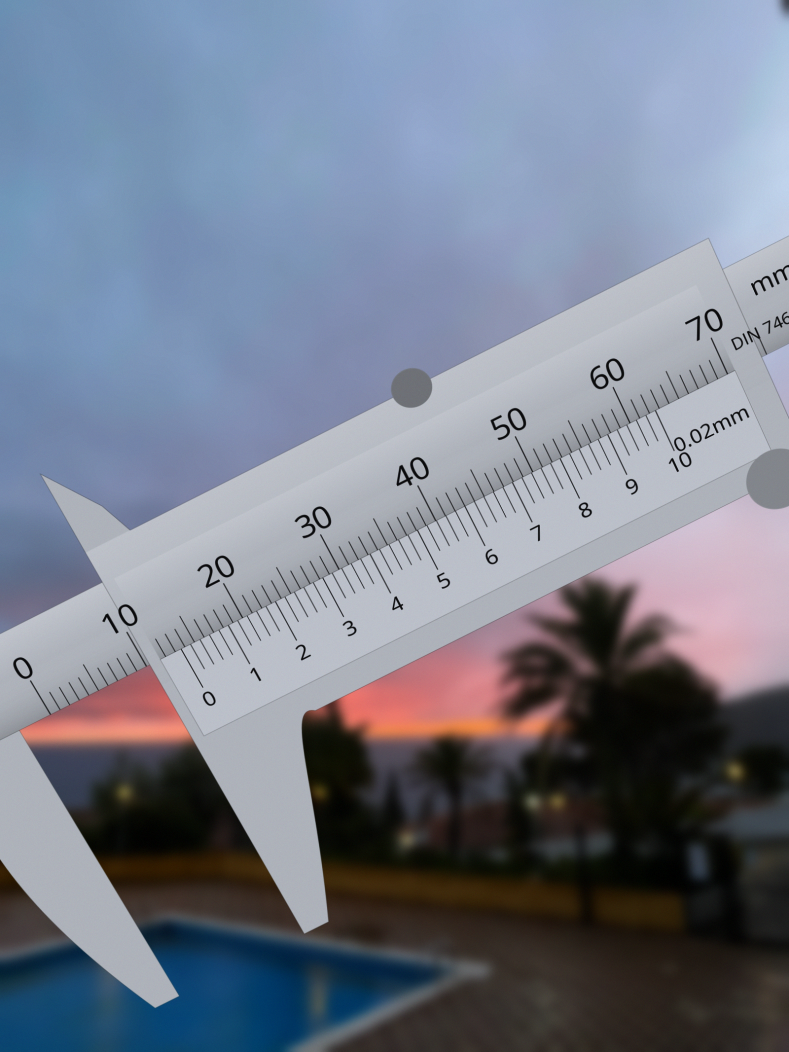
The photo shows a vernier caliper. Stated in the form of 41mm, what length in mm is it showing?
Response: 13.6mm
